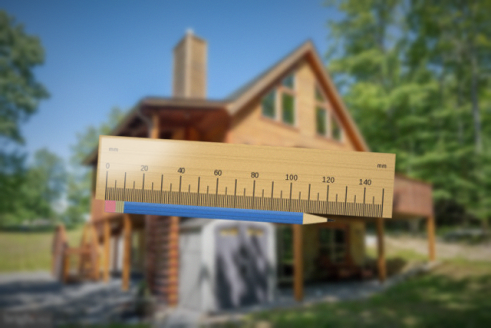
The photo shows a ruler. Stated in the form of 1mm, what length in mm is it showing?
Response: 125mm
